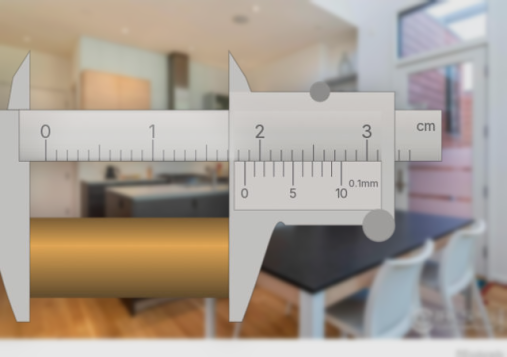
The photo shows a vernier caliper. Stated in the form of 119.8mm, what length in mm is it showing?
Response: 18.6mm
